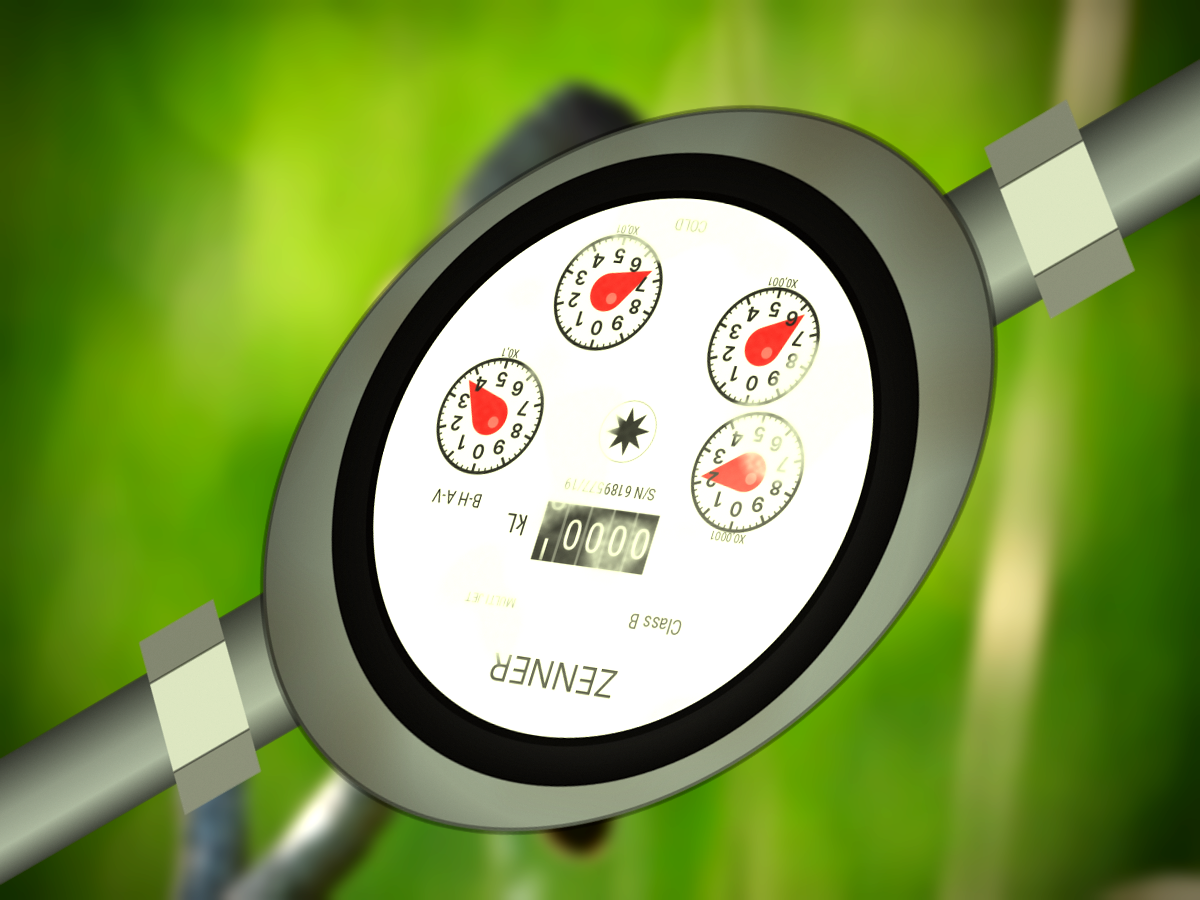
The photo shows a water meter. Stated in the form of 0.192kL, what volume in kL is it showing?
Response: 1.3662kL
